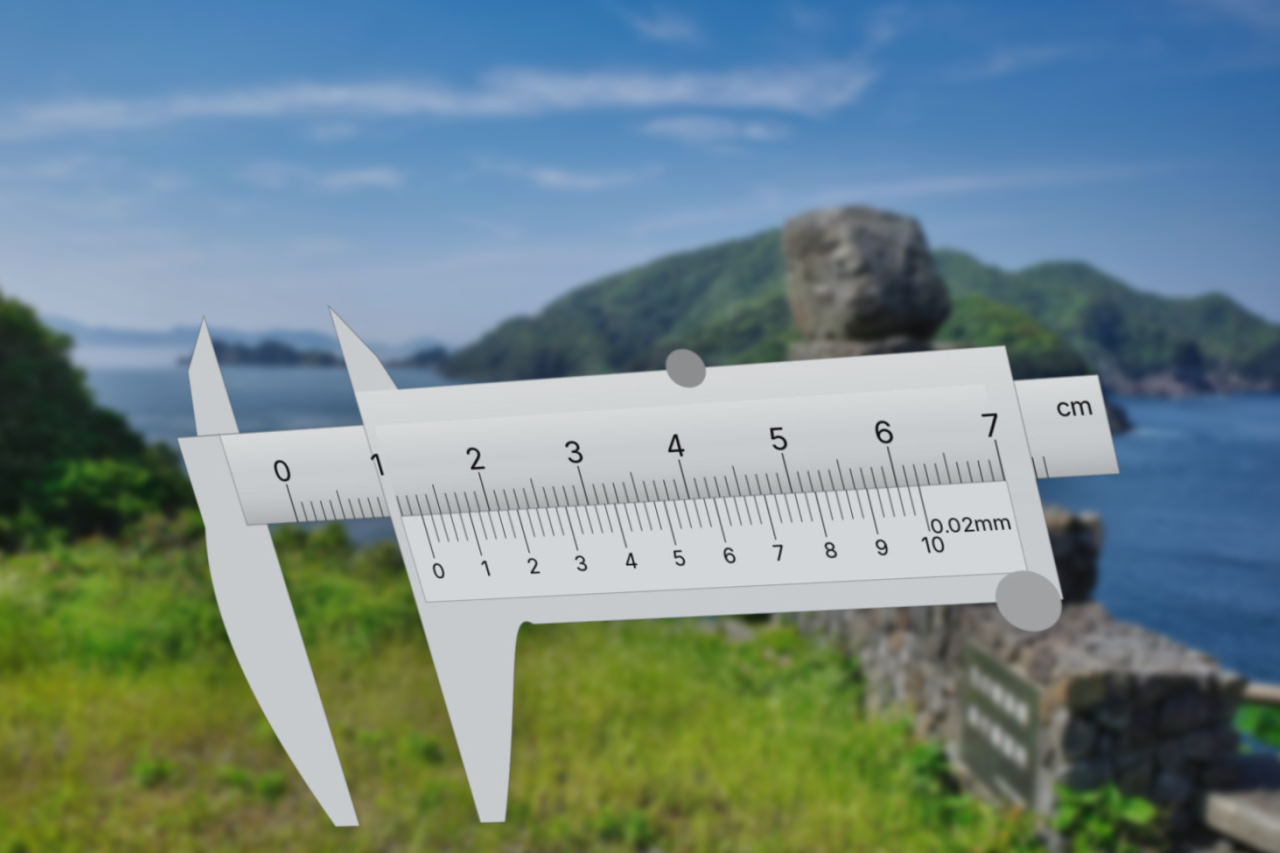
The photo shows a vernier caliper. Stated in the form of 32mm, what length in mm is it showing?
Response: 13.0mm
